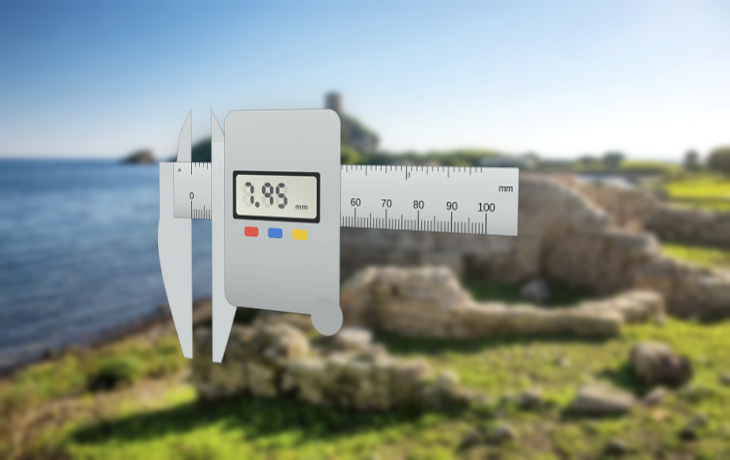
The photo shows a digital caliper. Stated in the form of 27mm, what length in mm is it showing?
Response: 7.95mm
